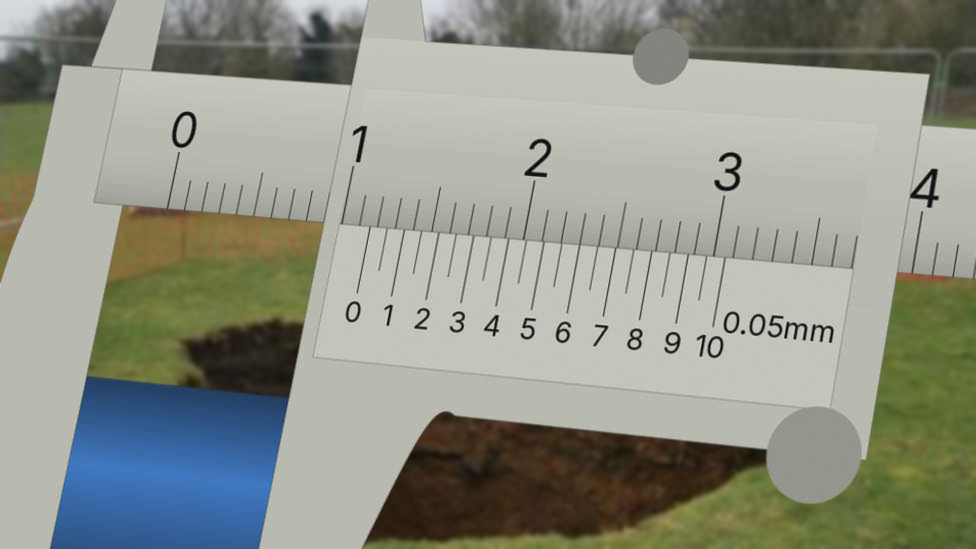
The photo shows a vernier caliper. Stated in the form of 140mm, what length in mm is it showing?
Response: 11.6mm
